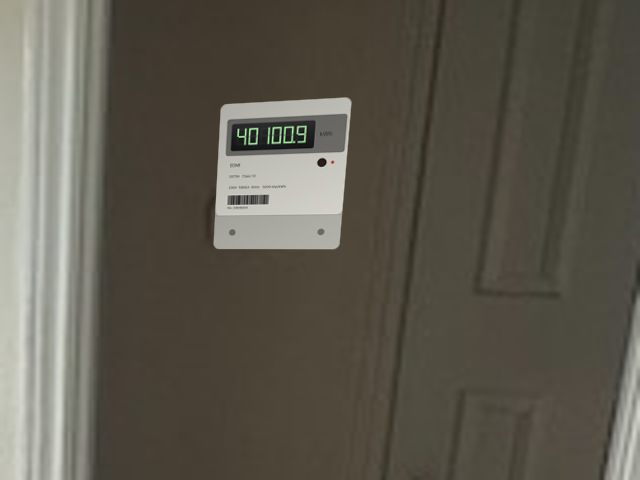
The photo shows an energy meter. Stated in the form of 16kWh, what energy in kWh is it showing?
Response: 40100.9kWh
